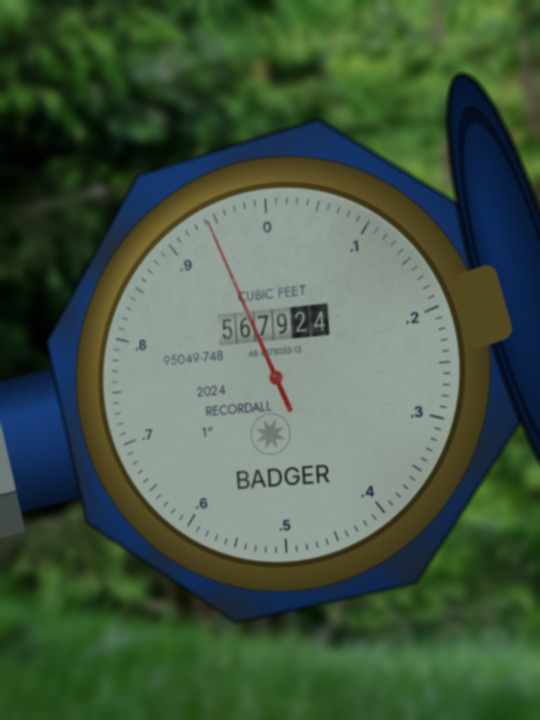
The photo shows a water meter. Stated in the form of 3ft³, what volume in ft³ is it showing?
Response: 567923.94ft³
